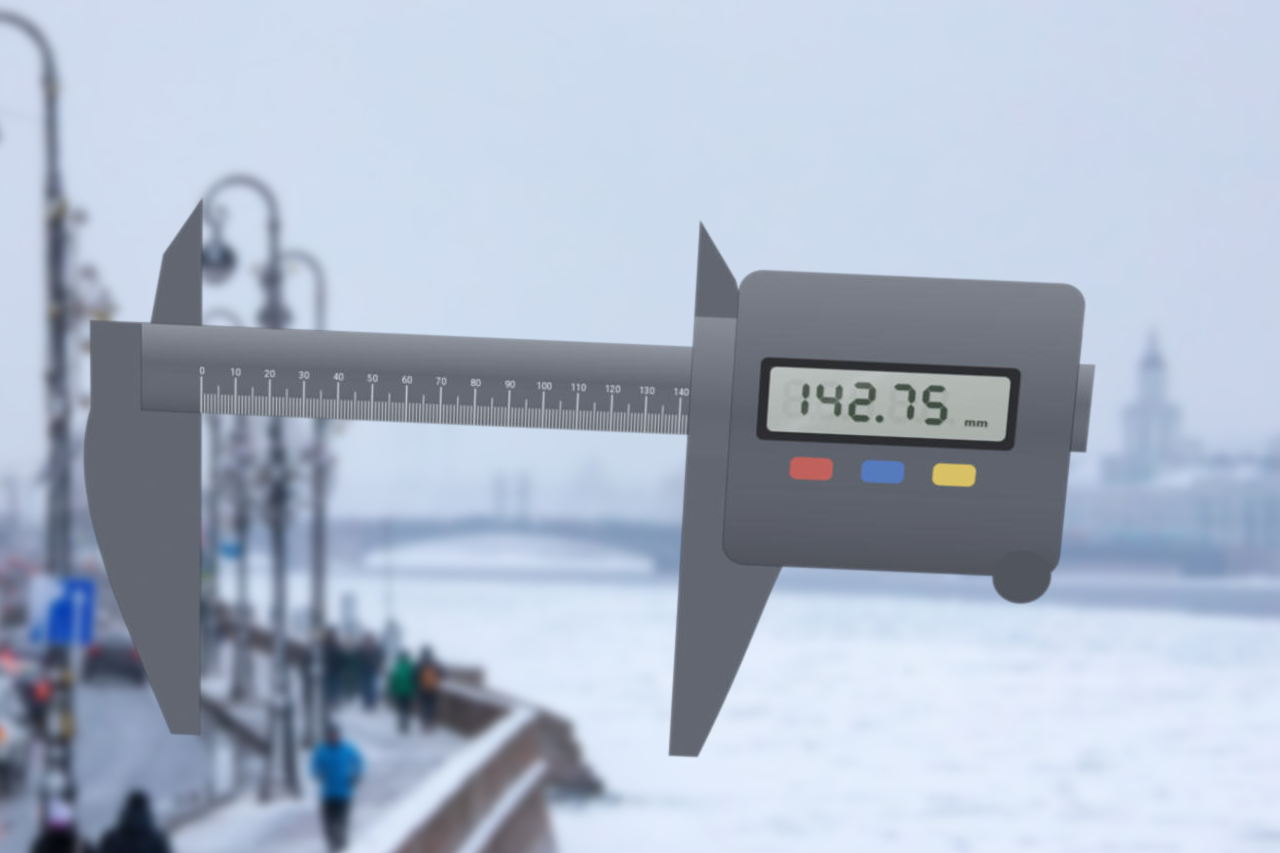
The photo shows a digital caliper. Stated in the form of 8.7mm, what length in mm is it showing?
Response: 142.75mm
